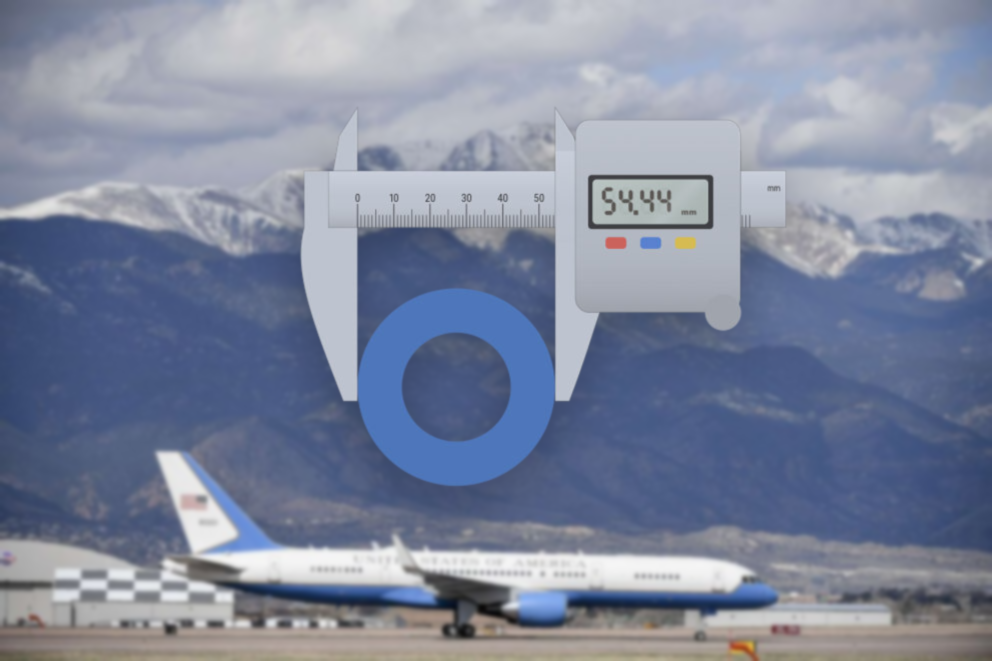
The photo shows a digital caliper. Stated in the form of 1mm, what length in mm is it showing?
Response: 54.44mm
